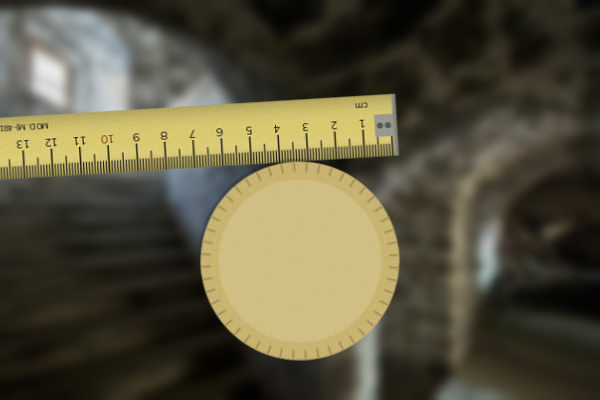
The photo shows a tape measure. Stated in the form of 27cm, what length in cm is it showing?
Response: 7cm
